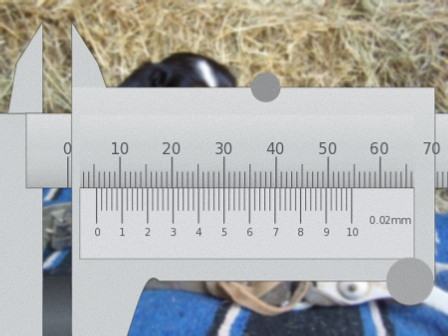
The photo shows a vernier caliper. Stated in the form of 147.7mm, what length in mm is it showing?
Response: 5.5mm
